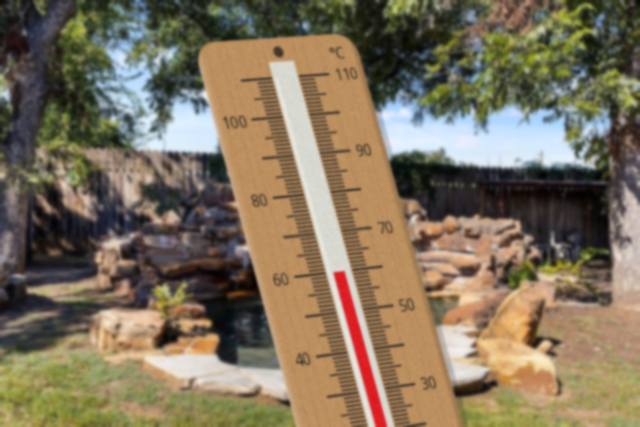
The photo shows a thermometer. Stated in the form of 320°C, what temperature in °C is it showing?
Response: 60°C
